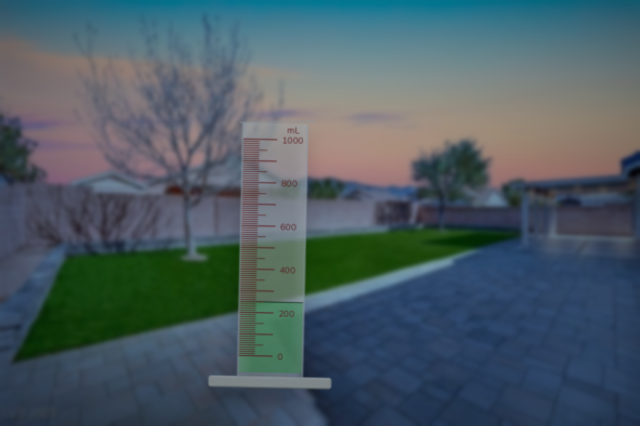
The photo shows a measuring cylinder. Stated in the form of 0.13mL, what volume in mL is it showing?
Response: 250mL
